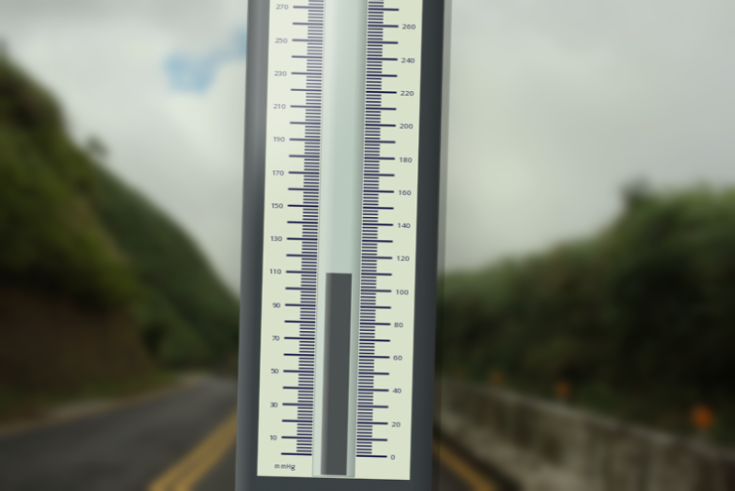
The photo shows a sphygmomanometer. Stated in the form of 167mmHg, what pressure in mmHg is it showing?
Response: 110mmHg
